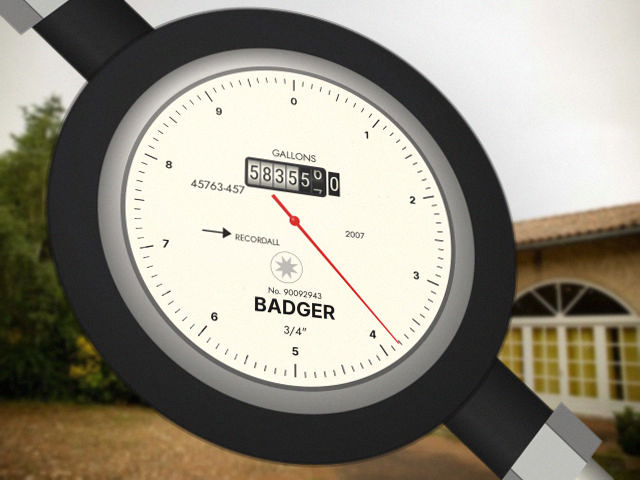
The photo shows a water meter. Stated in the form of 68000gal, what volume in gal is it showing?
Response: 5835563.8gal
